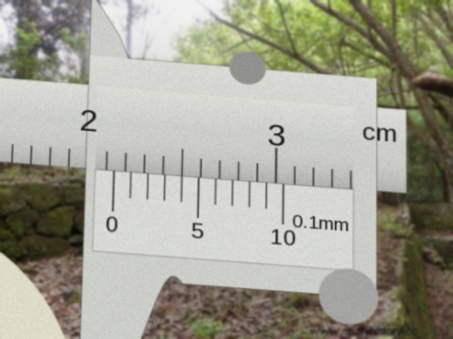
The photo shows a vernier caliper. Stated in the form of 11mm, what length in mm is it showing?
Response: 21.4mm
